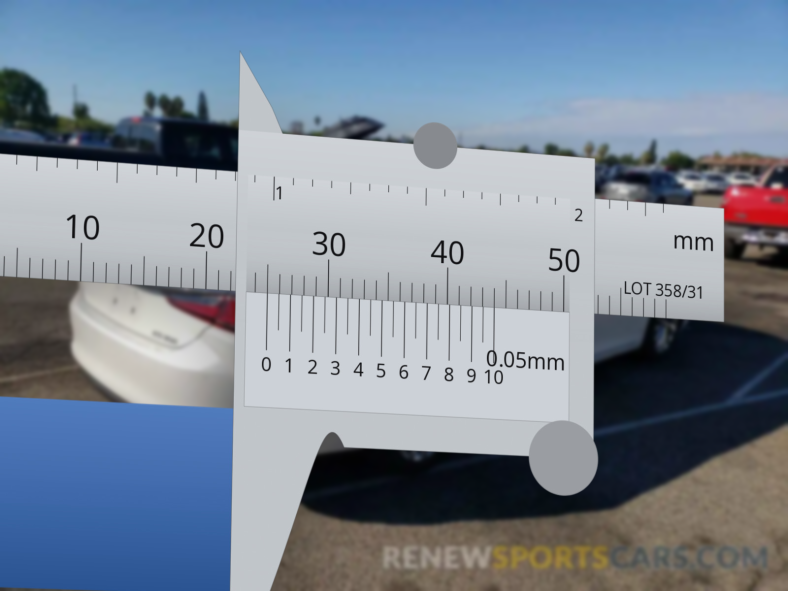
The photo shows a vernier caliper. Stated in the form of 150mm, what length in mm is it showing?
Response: 25.0mm
